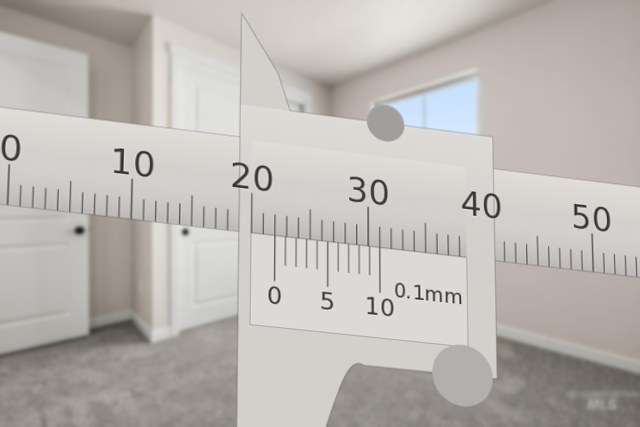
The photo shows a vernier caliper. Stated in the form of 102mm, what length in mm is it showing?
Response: 22.0mm
